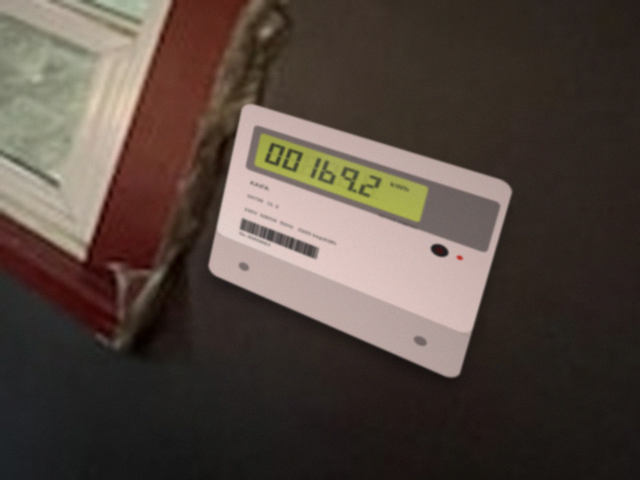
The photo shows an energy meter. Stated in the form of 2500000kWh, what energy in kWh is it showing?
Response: 169.2kWh
